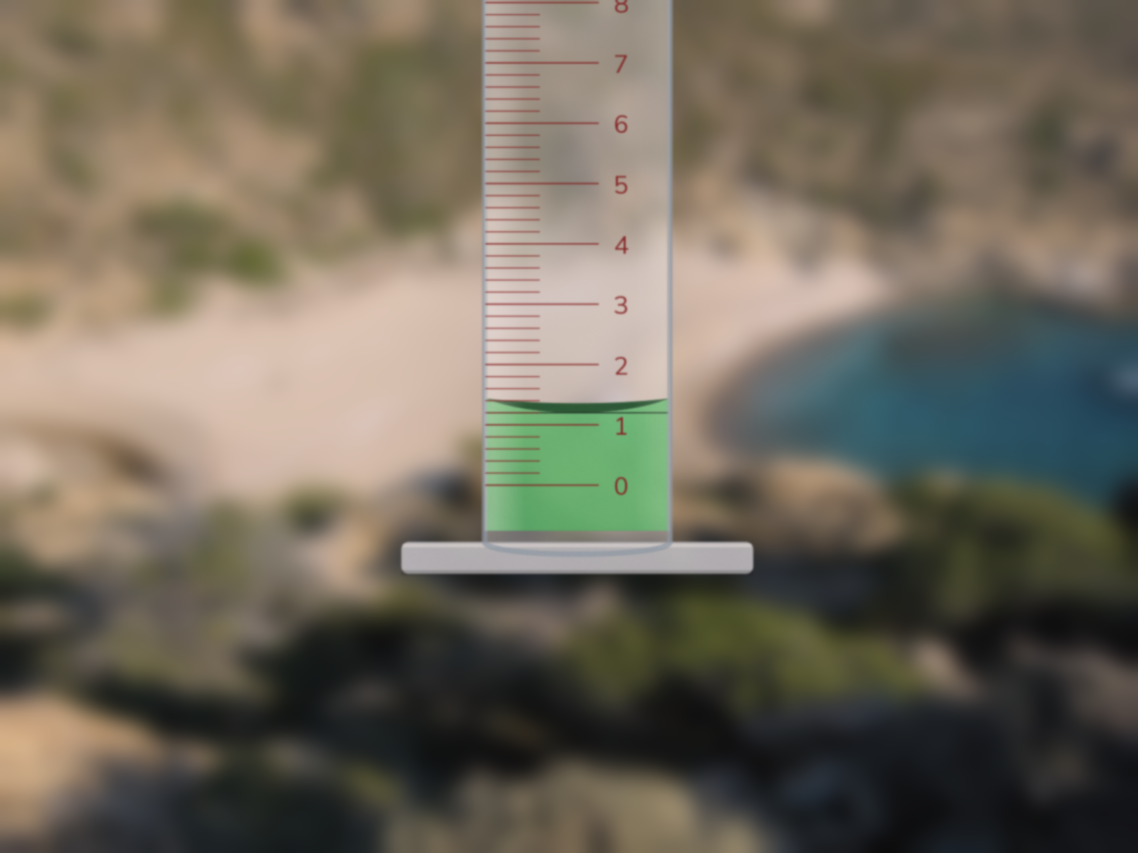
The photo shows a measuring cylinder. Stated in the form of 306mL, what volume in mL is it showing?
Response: 1.2mL
